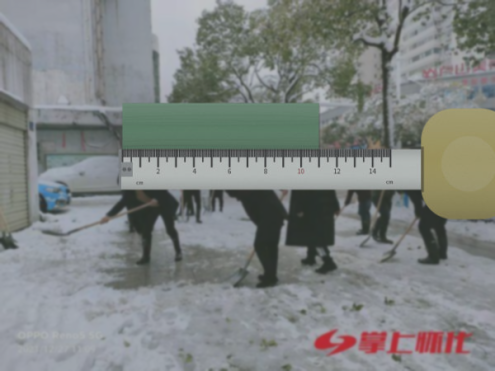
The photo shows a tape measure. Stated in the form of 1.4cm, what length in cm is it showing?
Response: 11cm
